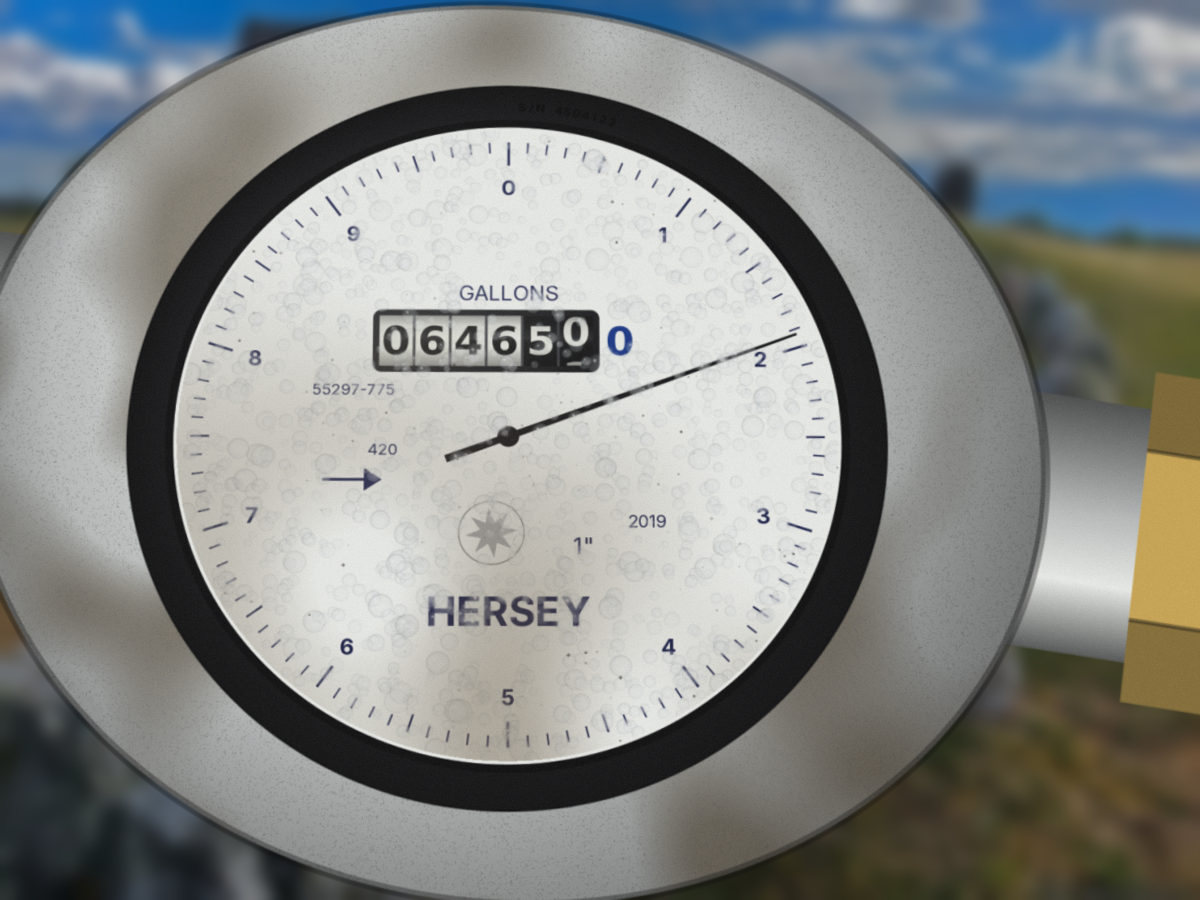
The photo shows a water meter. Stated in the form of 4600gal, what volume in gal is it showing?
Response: 646501.9gal
